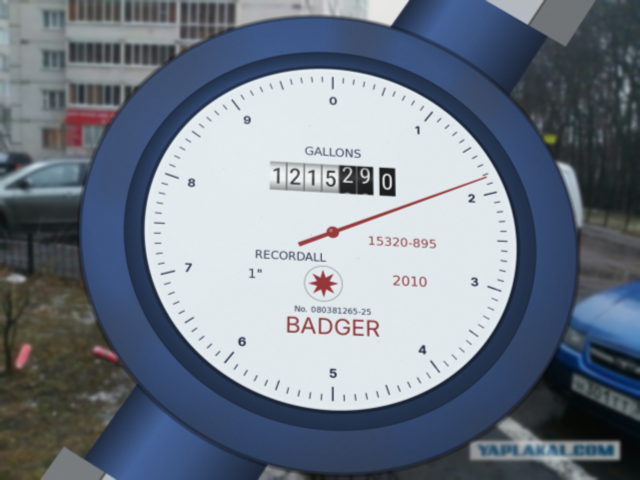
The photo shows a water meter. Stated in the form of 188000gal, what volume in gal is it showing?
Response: 1215291.8gal
